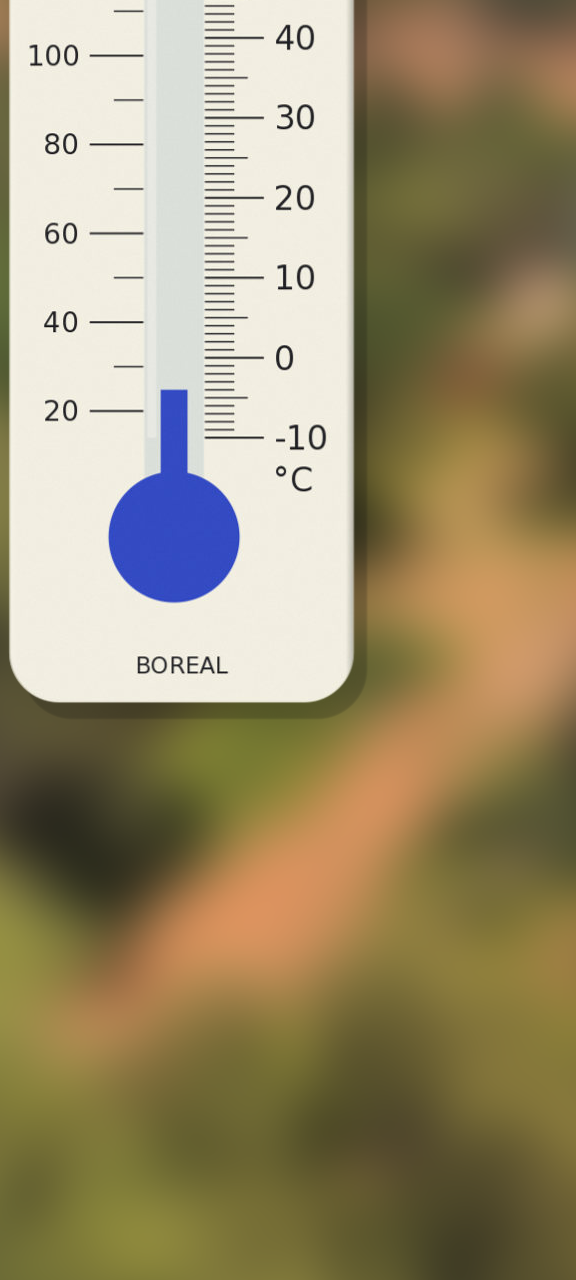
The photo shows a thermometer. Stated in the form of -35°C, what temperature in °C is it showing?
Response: -4°C
